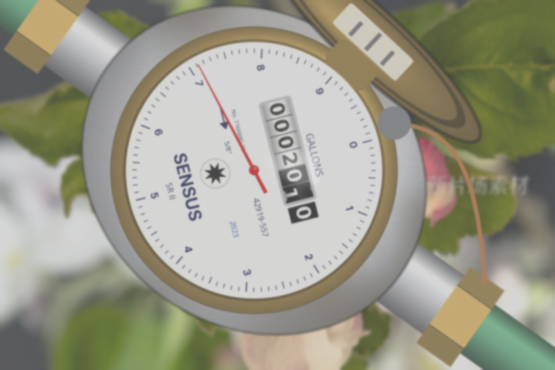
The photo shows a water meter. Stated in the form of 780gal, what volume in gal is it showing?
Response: 2007.1gal
